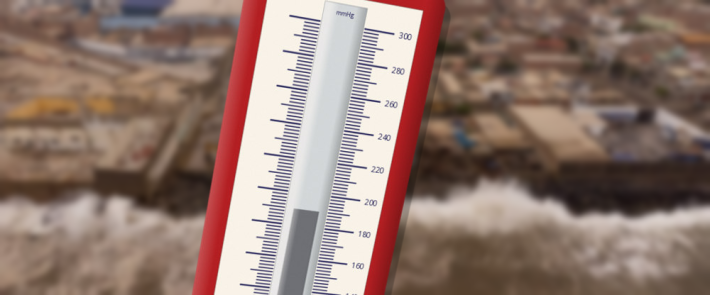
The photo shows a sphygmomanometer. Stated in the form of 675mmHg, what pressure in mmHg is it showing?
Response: 190mmHg
